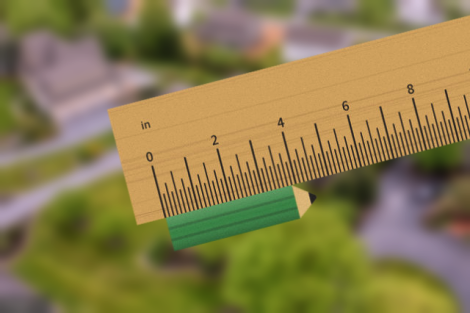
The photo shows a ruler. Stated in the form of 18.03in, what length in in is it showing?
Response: 4.5in
